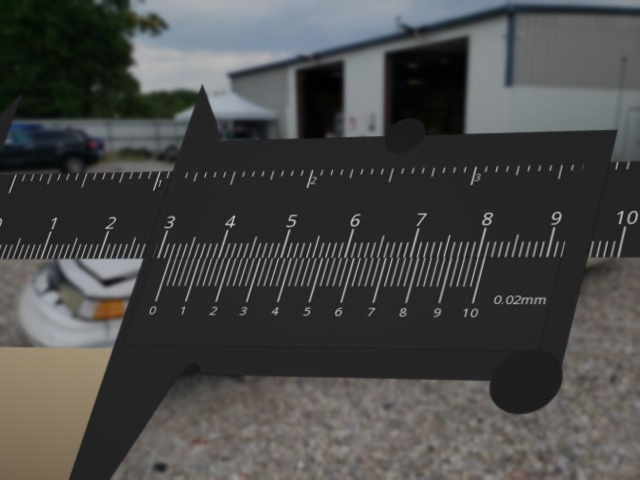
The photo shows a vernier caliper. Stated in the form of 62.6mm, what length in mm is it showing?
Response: 32.0mm
